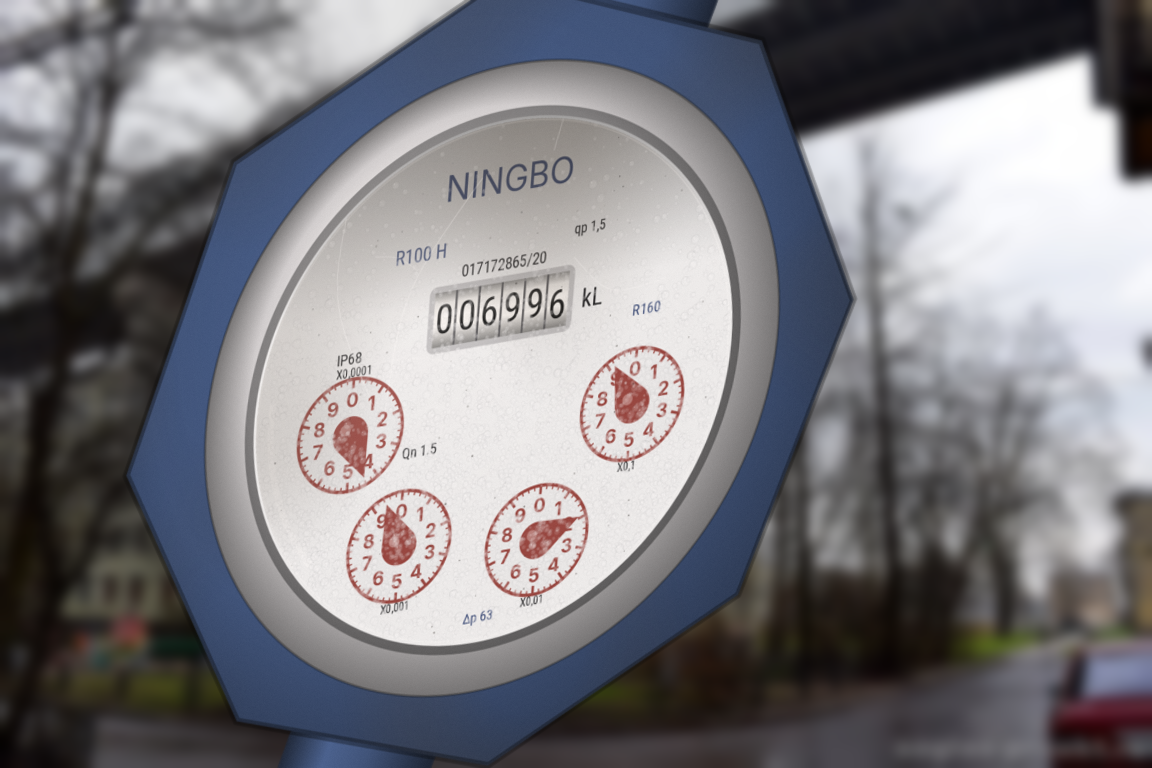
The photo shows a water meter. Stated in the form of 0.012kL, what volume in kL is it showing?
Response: 6995.9194kL
